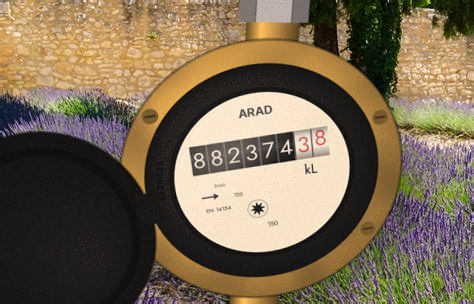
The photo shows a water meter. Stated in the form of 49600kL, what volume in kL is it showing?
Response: 882374.38kL
